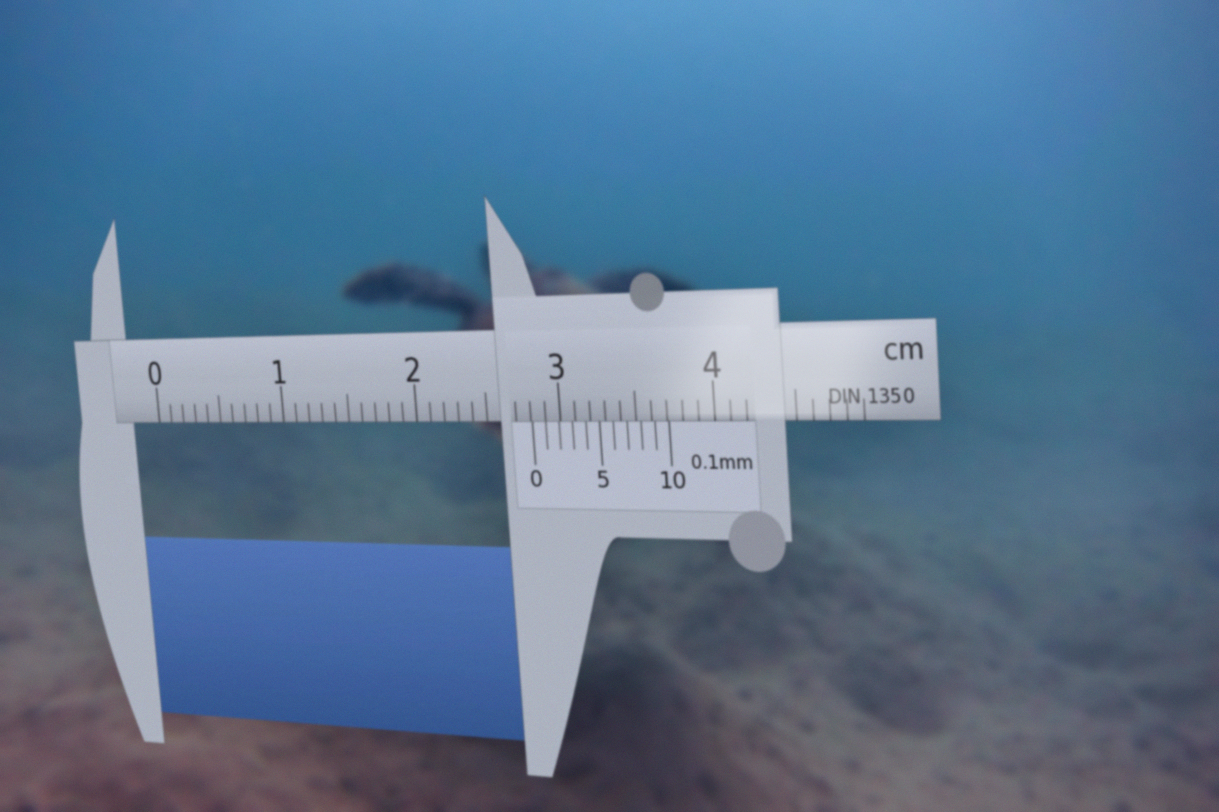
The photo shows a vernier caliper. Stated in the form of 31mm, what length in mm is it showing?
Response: 28.1mm
